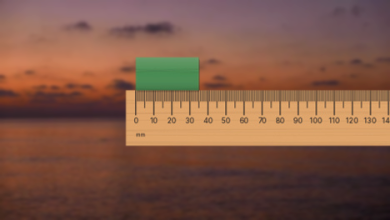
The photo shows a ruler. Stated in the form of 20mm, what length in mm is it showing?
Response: 35mm
